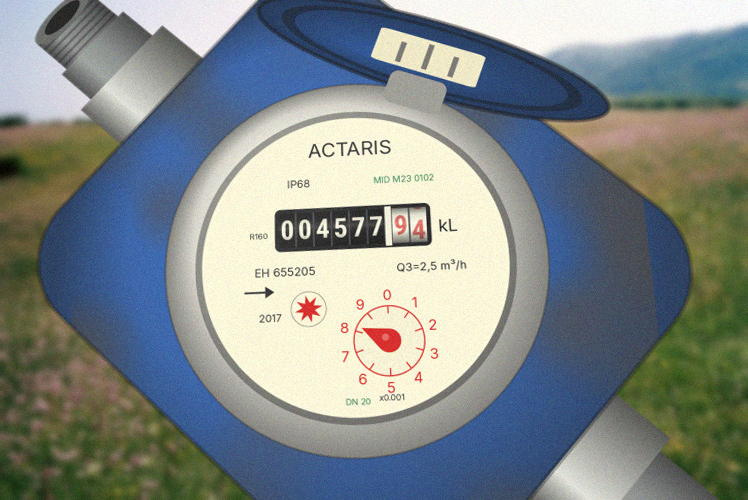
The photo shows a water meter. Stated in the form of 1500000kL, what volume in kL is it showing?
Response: 4577.938kL
